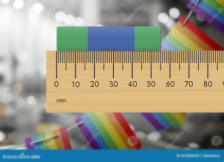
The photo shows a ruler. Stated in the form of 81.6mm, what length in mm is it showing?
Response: 55mm
